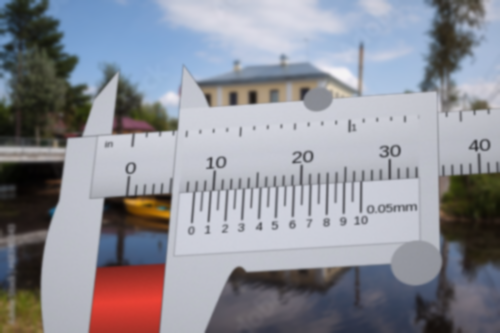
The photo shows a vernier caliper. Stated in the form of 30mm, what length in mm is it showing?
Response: 7.8mm
